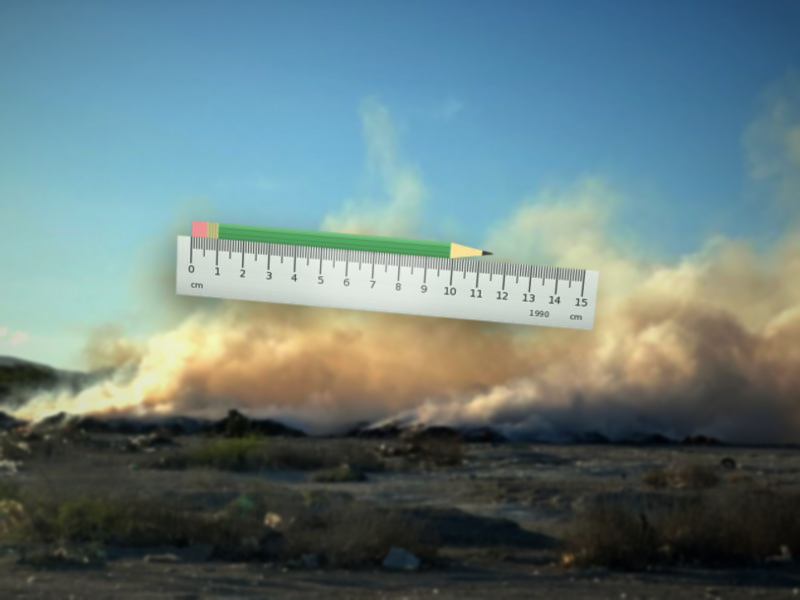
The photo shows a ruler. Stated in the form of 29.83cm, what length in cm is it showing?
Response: 11.5cm
